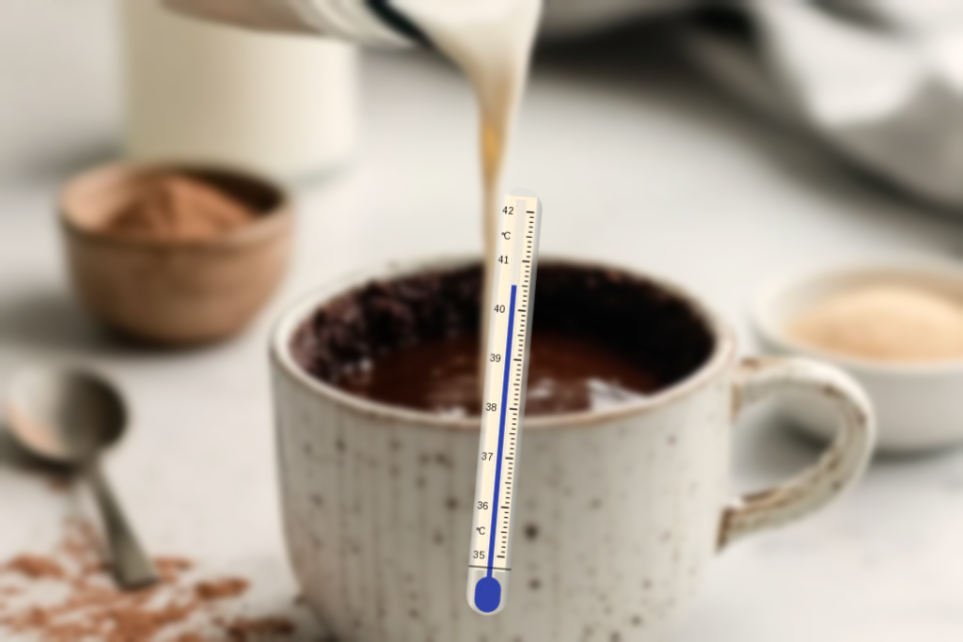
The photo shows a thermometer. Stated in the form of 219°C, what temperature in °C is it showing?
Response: 40.5°C
